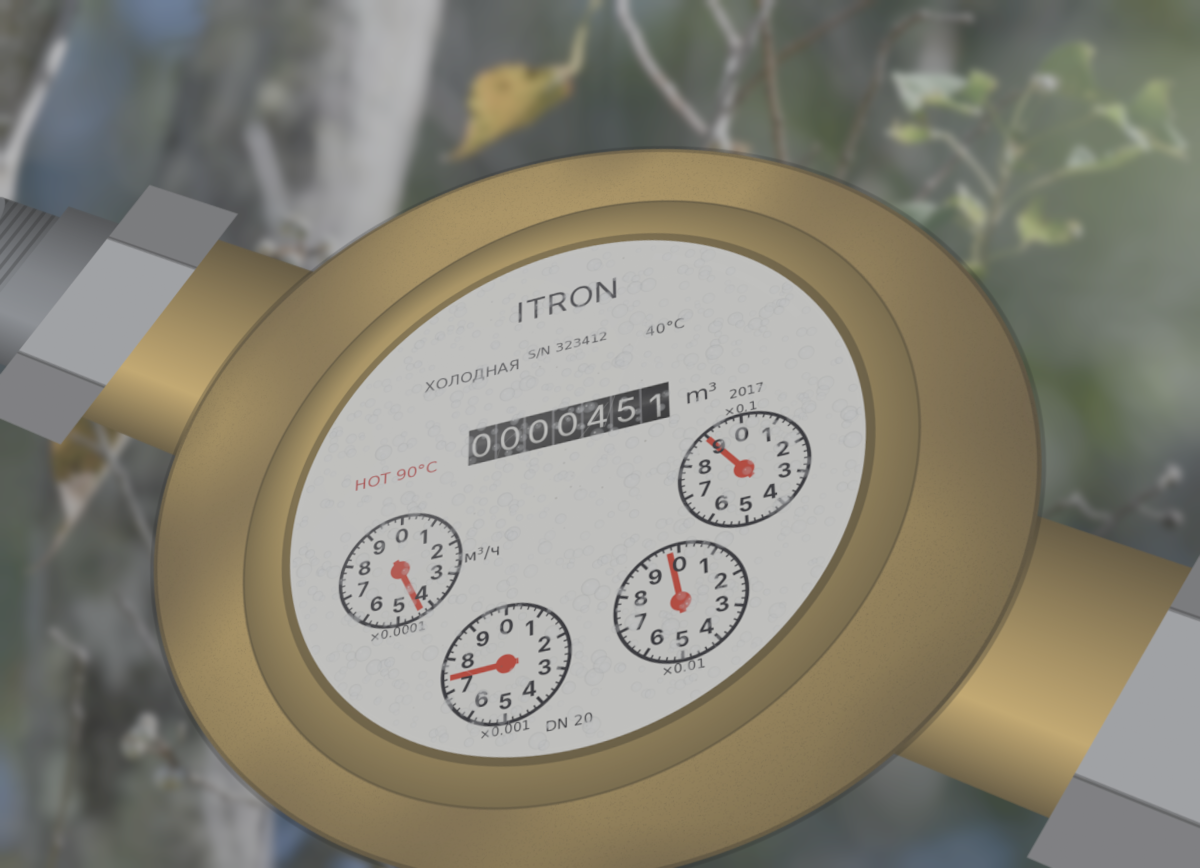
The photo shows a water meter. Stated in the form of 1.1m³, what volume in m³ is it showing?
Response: 450.8974m³
